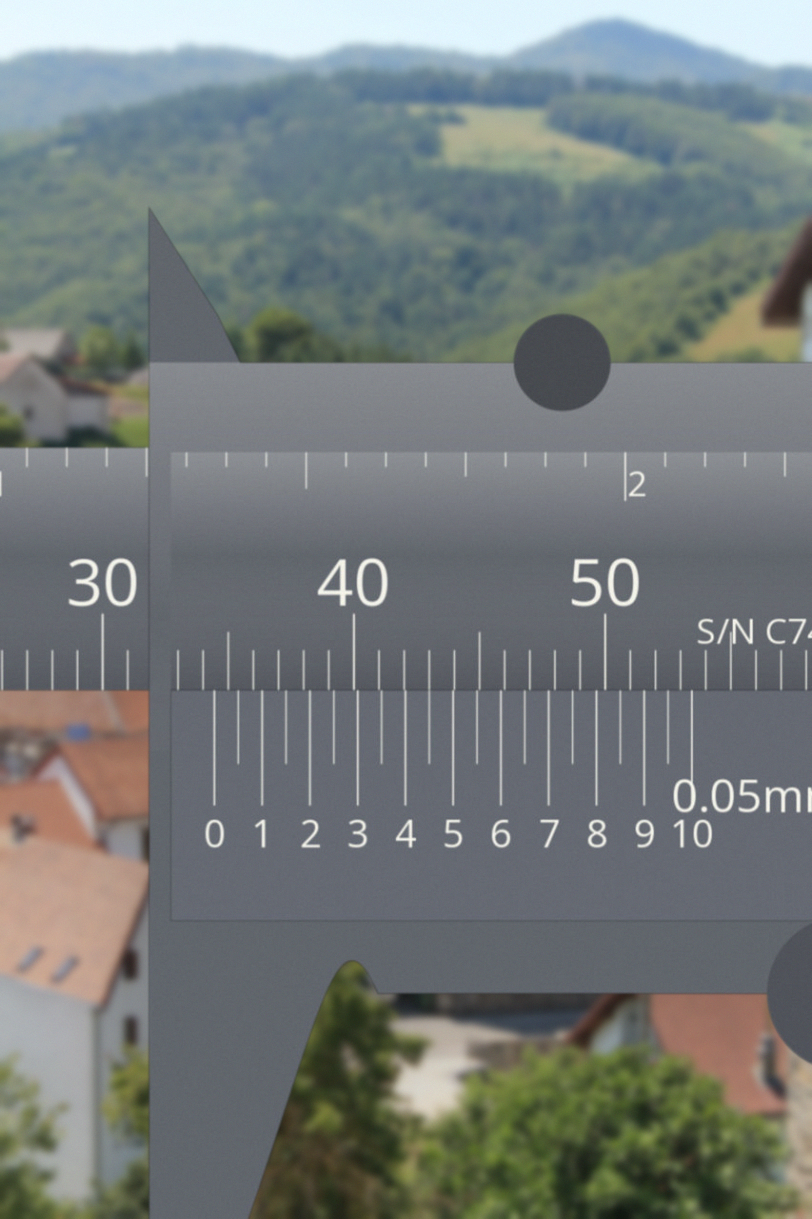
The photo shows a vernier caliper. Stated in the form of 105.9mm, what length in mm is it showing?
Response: 34.45mm
